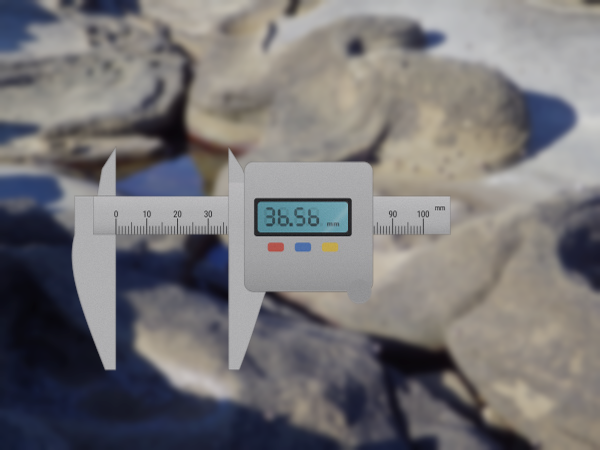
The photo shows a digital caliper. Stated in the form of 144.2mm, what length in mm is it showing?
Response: 36.56mm
